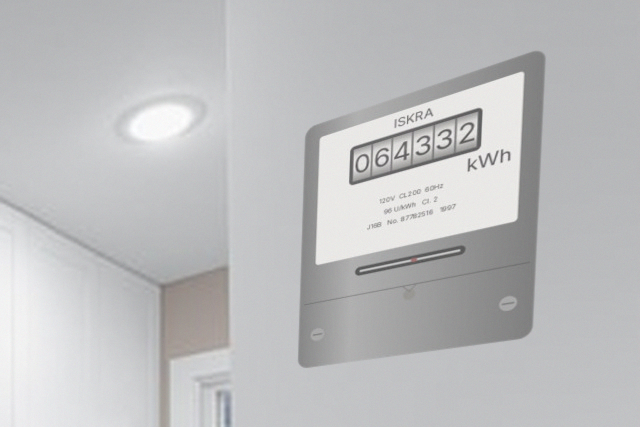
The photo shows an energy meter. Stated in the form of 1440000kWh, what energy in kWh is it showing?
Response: 64332kWh
